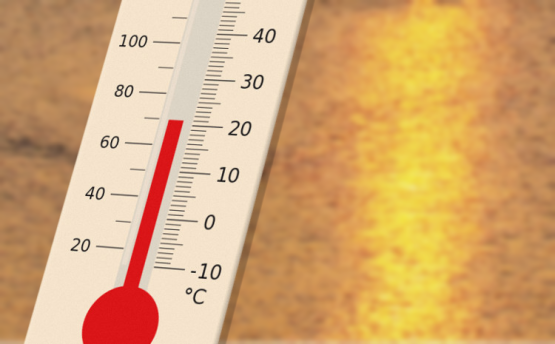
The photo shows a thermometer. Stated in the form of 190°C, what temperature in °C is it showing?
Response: 21°C
